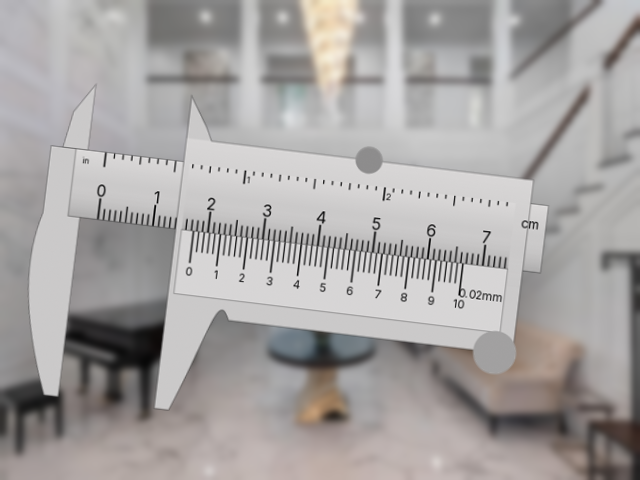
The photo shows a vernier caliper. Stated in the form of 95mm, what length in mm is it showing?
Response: 17.4mm
